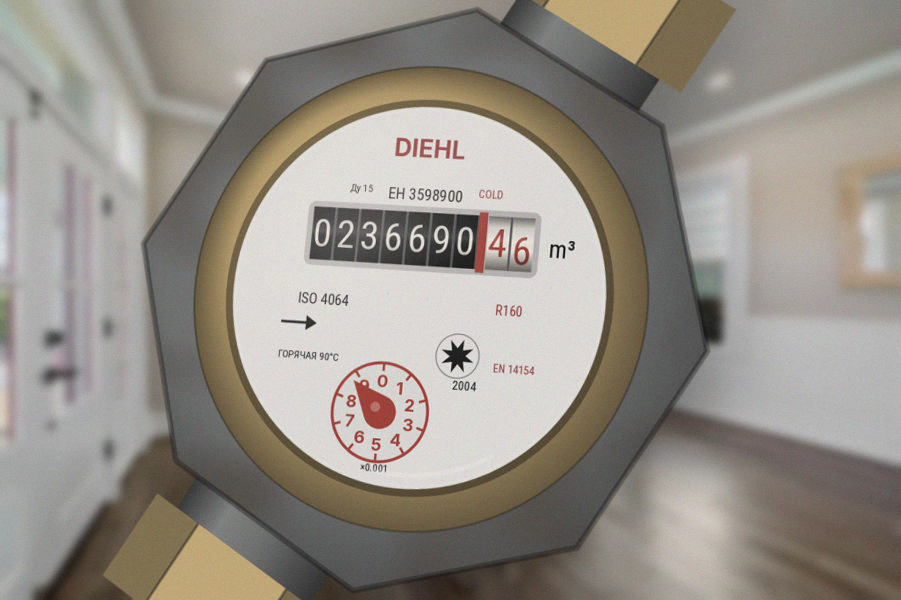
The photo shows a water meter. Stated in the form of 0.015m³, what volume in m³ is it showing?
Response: 236690.458m³
